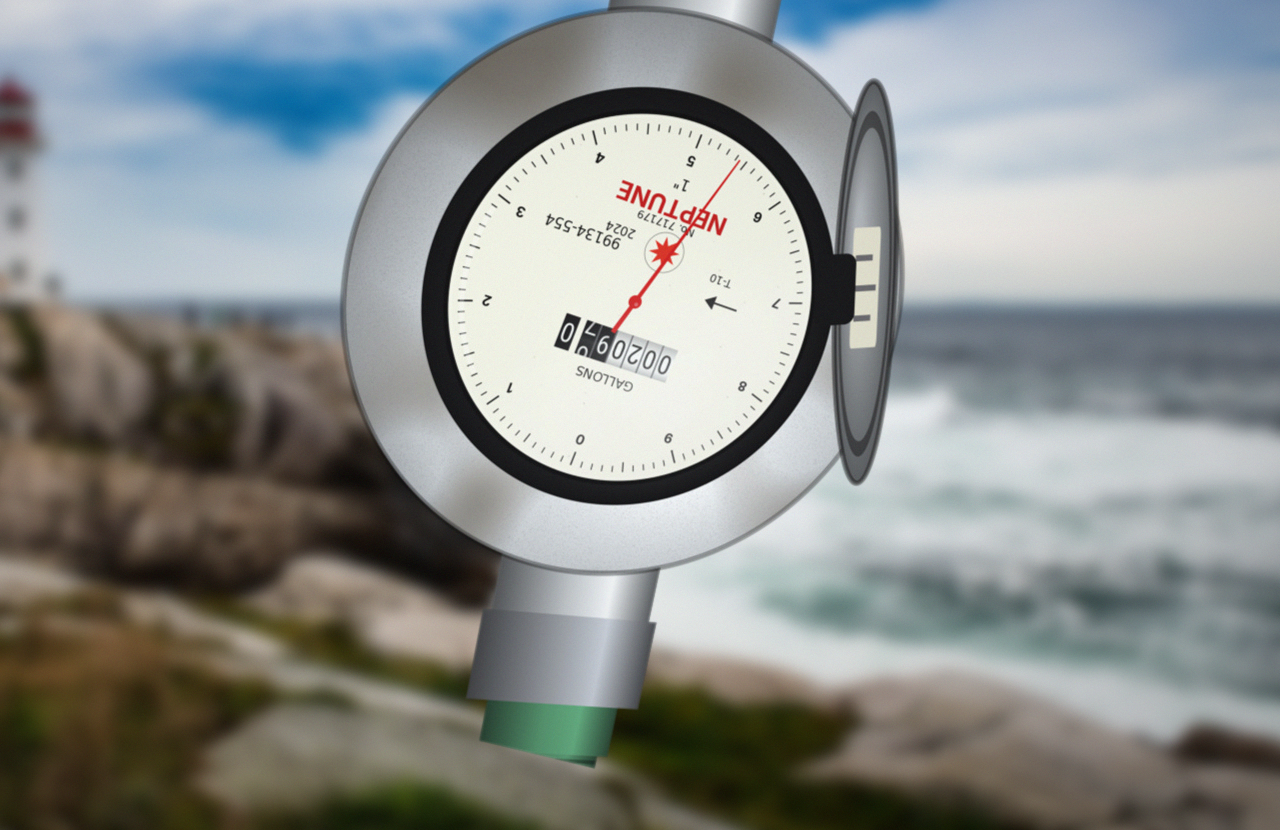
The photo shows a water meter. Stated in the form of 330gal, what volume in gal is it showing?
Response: 20965.4gal
